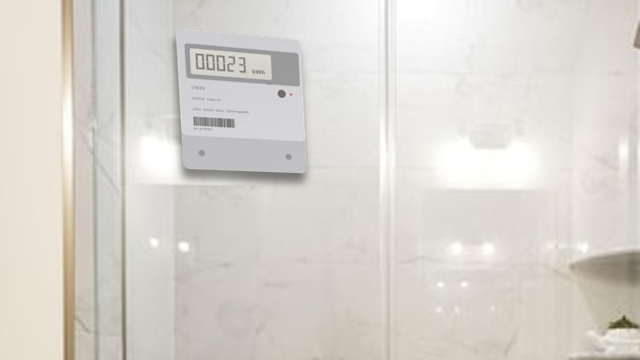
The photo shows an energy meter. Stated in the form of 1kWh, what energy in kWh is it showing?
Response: 23kWh
